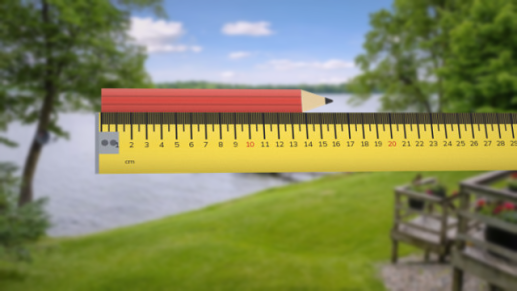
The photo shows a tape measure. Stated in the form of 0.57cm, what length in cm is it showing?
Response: 16cm
